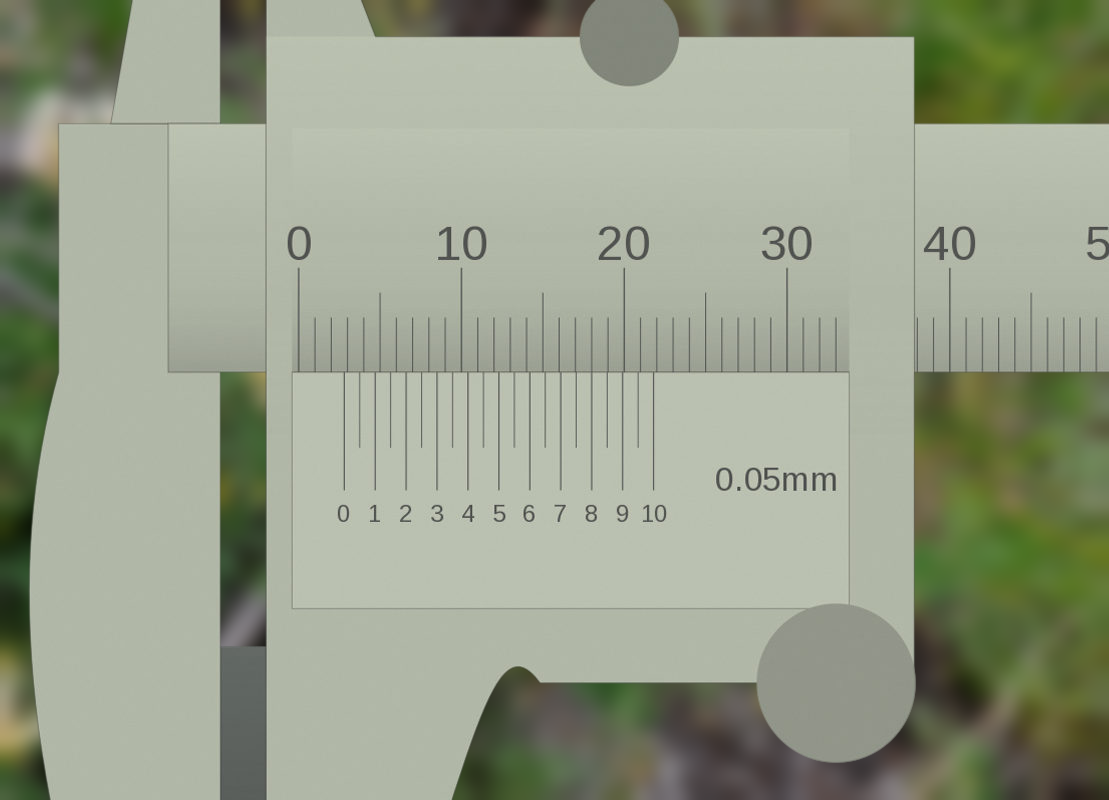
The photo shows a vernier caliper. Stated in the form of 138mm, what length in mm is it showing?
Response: 2.8mm
